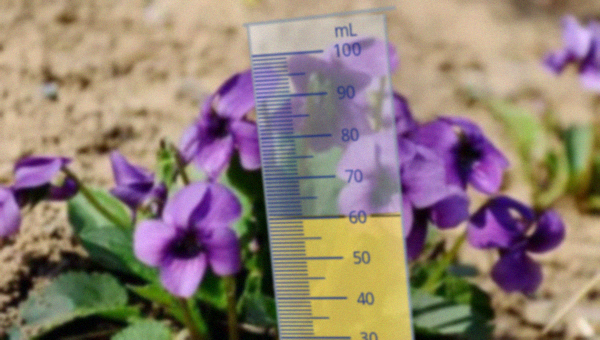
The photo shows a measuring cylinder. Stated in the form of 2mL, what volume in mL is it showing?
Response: 60mL
